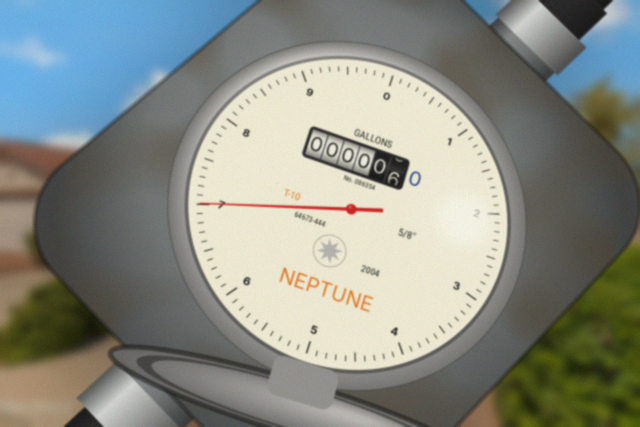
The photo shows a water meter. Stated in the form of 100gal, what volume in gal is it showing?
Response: 57.0gal
